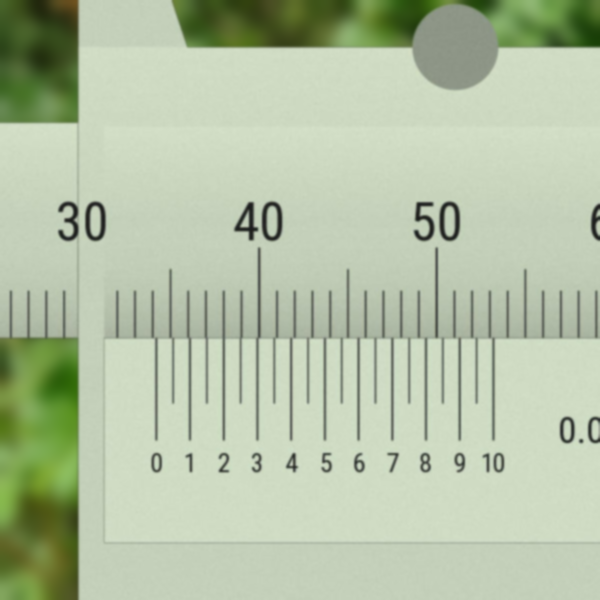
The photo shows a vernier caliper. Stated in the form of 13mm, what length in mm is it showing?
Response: 34.2mm
